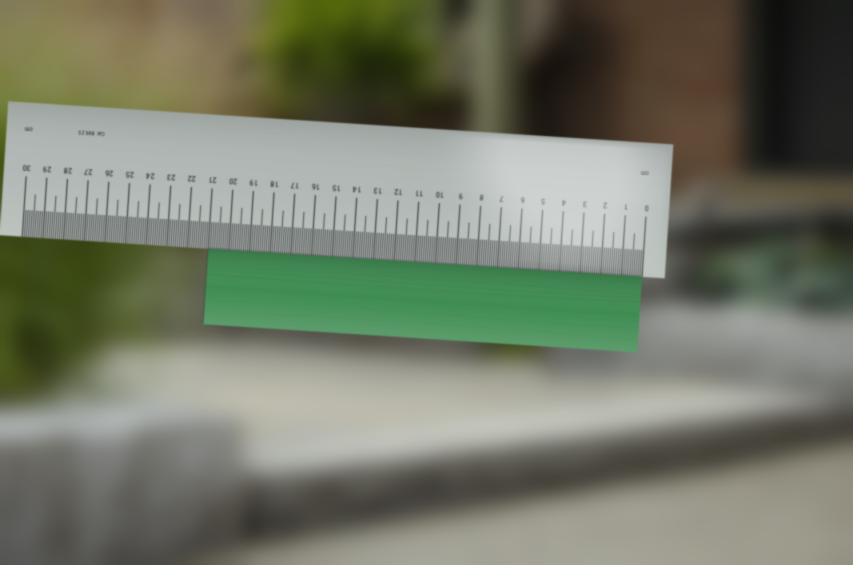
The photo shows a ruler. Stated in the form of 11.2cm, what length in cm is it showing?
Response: 21cm
